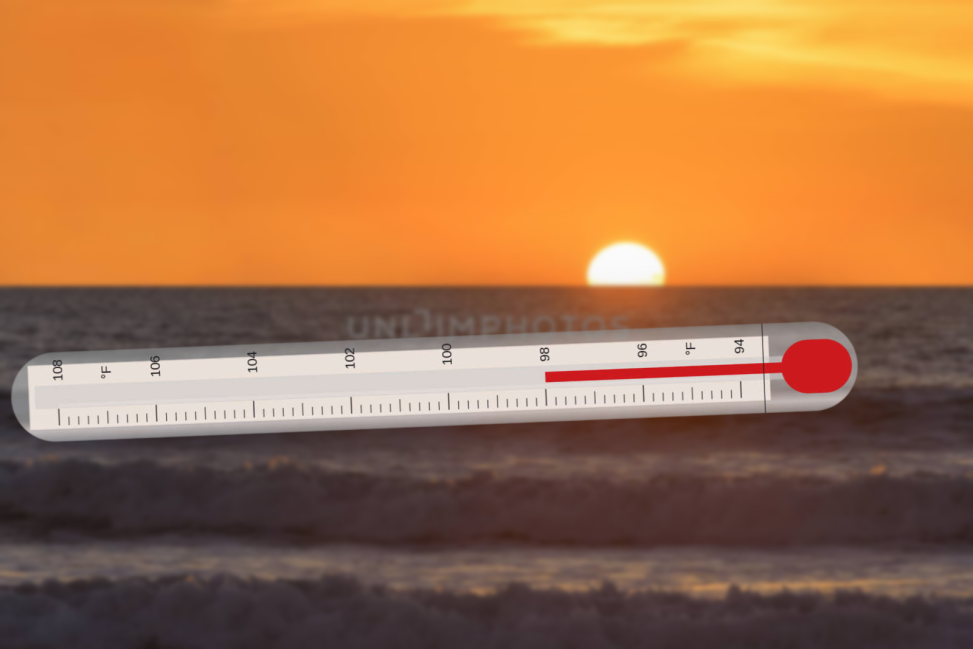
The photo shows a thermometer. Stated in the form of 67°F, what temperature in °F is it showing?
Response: 98°F
